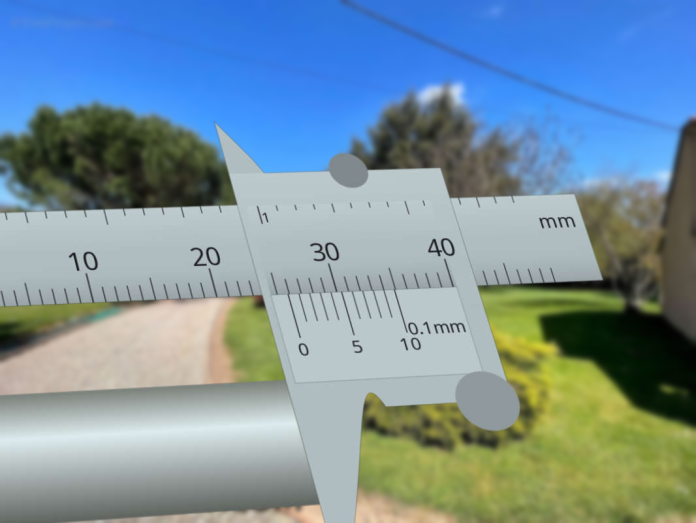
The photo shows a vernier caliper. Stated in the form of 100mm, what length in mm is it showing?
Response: 25.9mm
